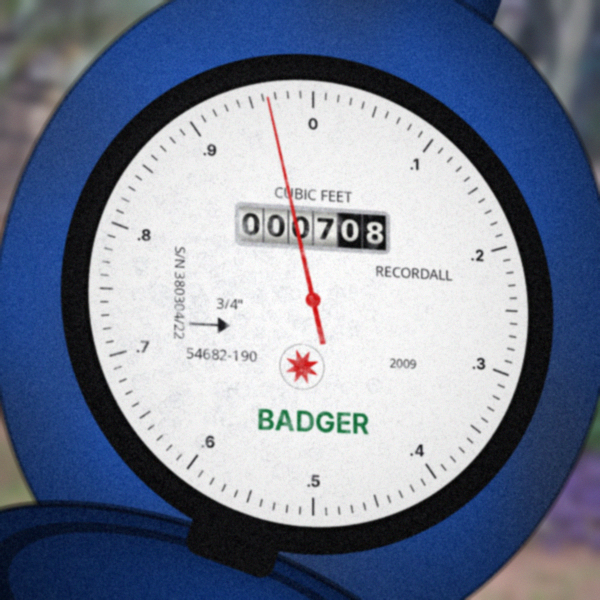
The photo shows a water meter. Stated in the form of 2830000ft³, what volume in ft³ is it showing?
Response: 707.96ft³
